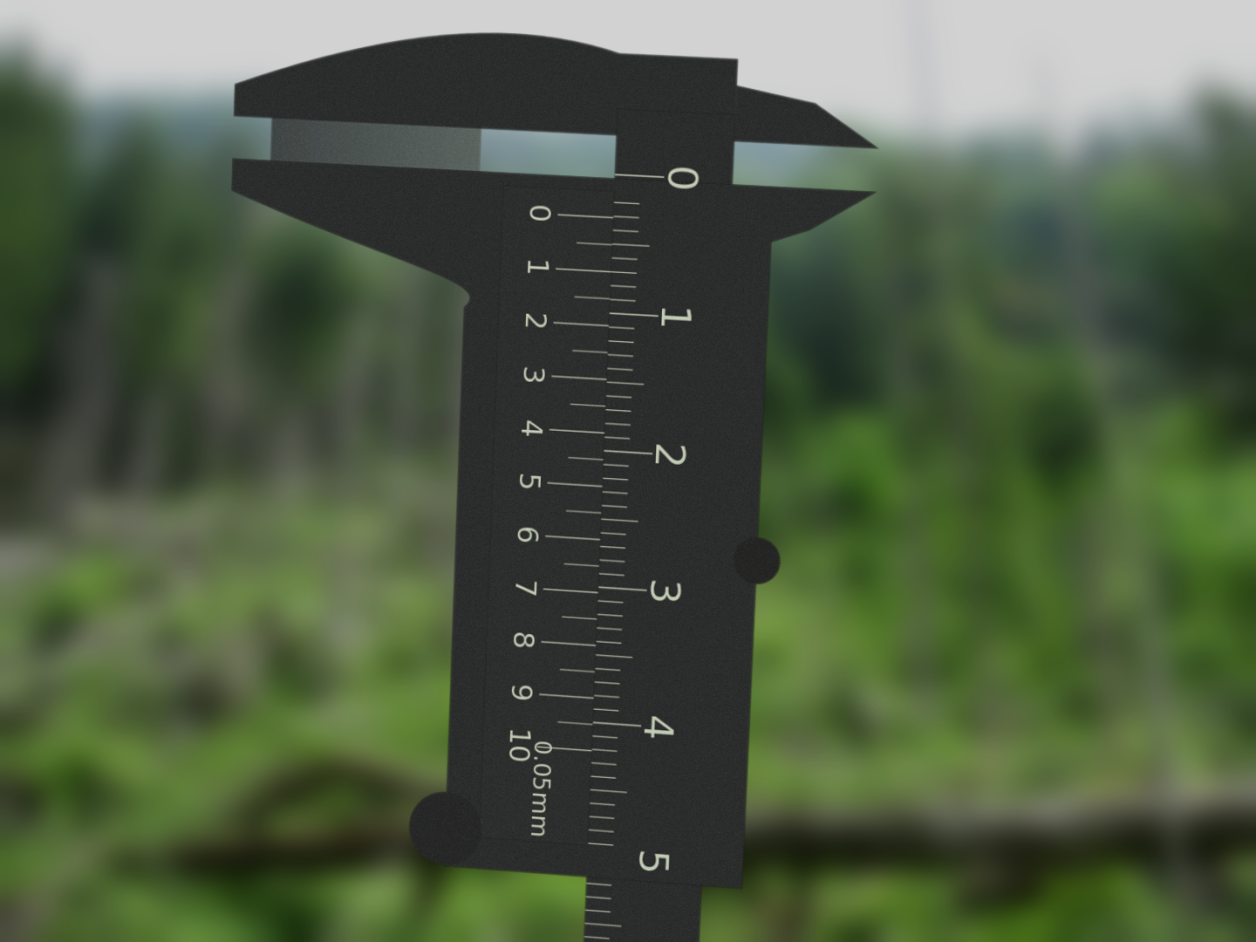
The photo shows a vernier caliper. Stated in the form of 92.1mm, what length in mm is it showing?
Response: 3.1mm
